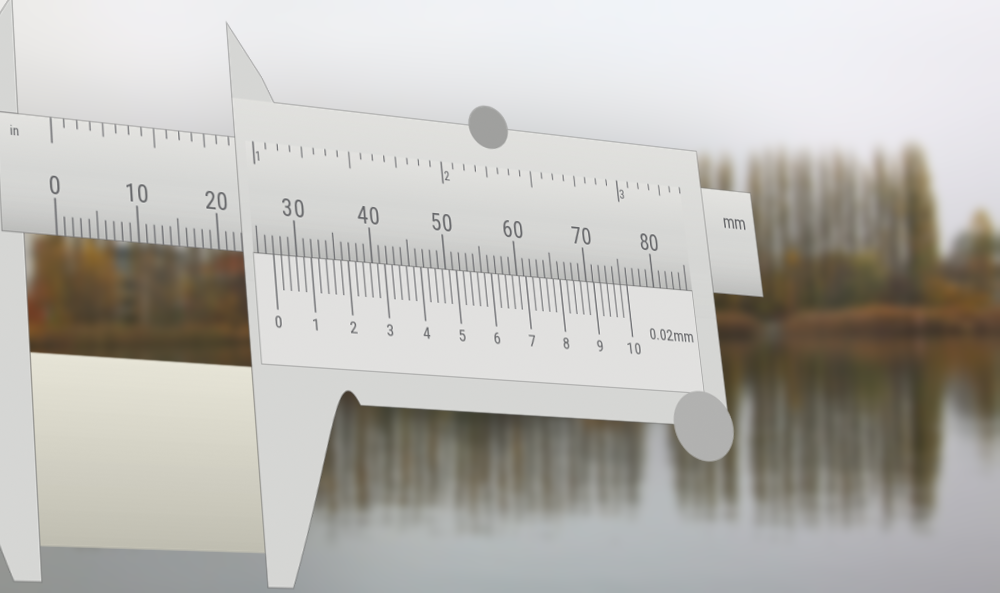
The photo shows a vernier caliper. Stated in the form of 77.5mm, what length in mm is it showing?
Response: 27.0mm
